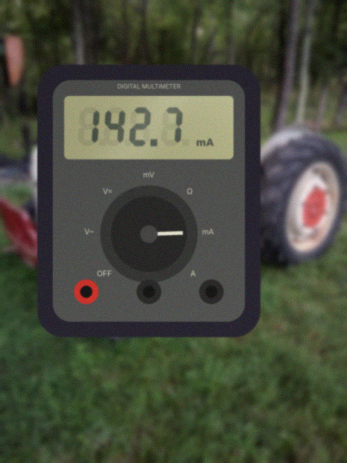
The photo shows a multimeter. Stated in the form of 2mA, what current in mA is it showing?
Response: 142.7mA
